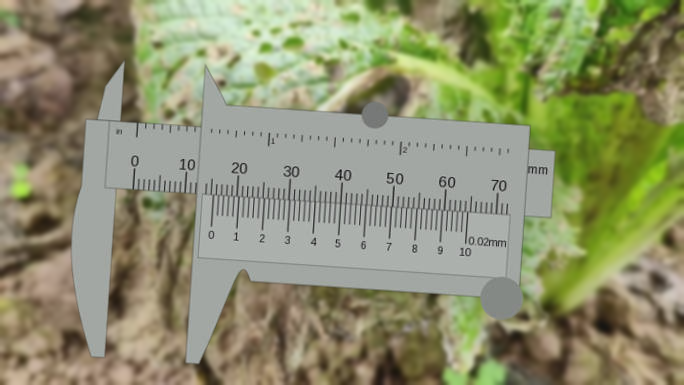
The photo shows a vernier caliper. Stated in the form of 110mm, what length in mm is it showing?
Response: 15.5mm
